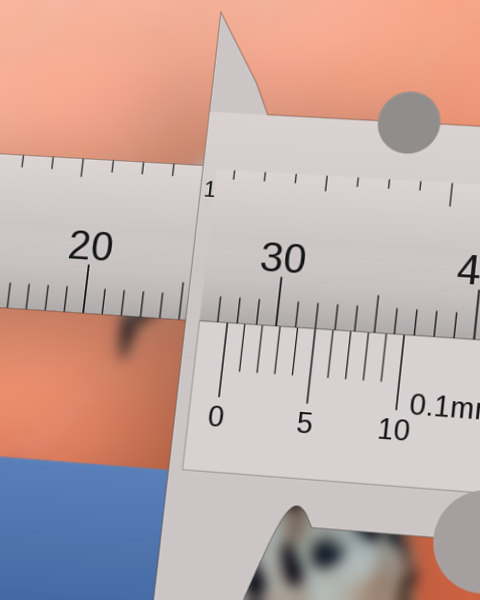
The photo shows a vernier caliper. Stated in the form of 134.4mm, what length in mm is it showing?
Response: 27.5mm
